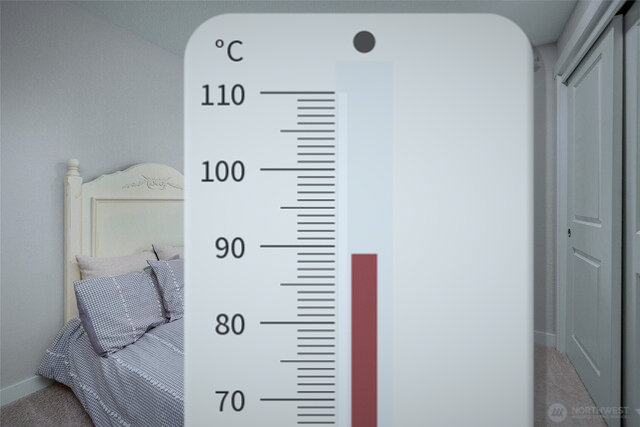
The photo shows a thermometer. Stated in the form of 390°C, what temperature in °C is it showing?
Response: 89°C
